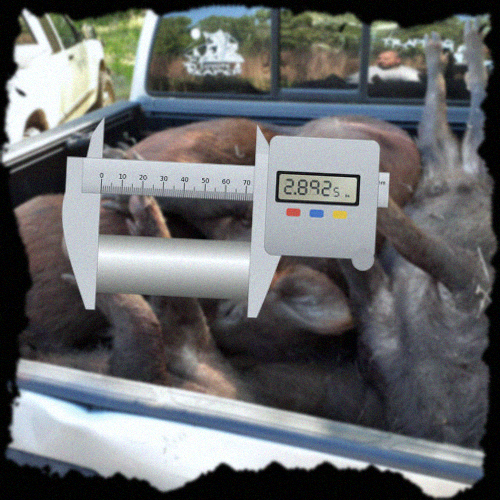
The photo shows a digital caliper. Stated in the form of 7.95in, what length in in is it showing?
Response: 2.8925in
